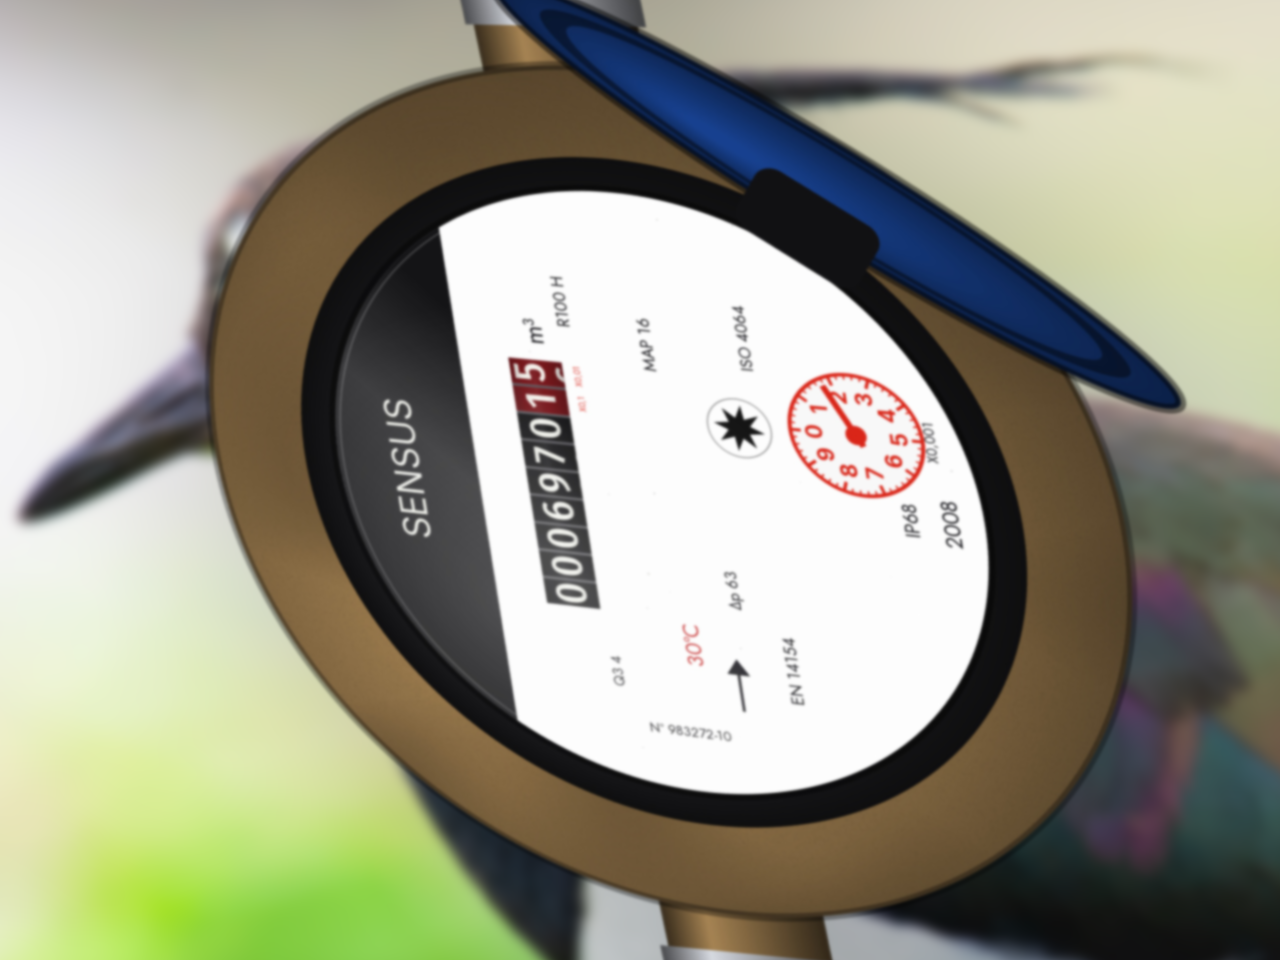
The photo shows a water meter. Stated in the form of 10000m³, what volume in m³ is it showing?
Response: 6970.151m³
